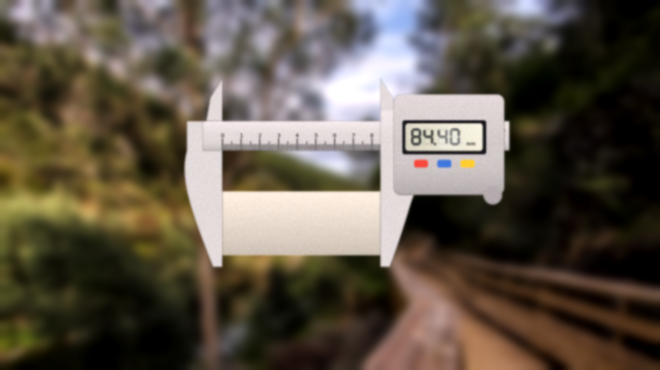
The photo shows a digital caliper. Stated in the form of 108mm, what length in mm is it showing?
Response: 84.40mm
